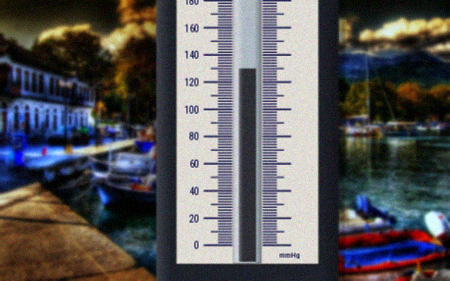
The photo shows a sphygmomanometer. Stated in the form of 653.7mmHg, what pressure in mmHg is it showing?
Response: 130mmHg
